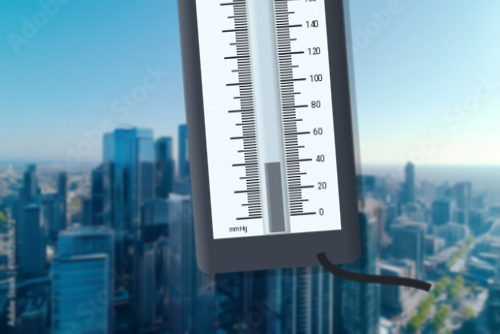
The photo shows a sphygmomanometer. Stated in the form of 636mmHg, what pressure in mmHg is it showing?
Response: 40mmHg
